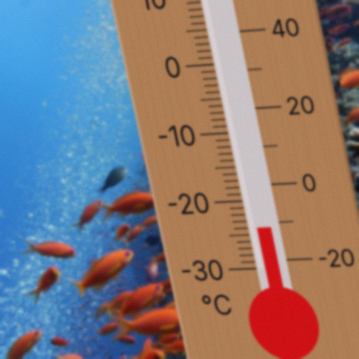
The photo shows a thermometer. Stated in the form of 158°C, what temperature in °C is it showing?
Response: -24°C
